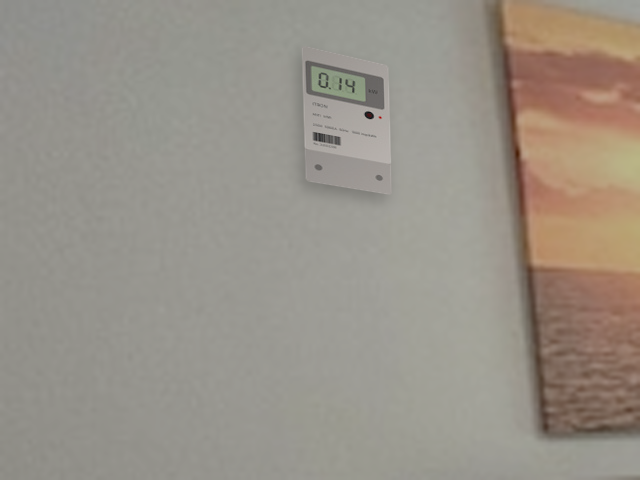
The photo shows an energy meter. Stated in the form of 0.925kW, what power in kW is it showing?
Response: 0.14kW
